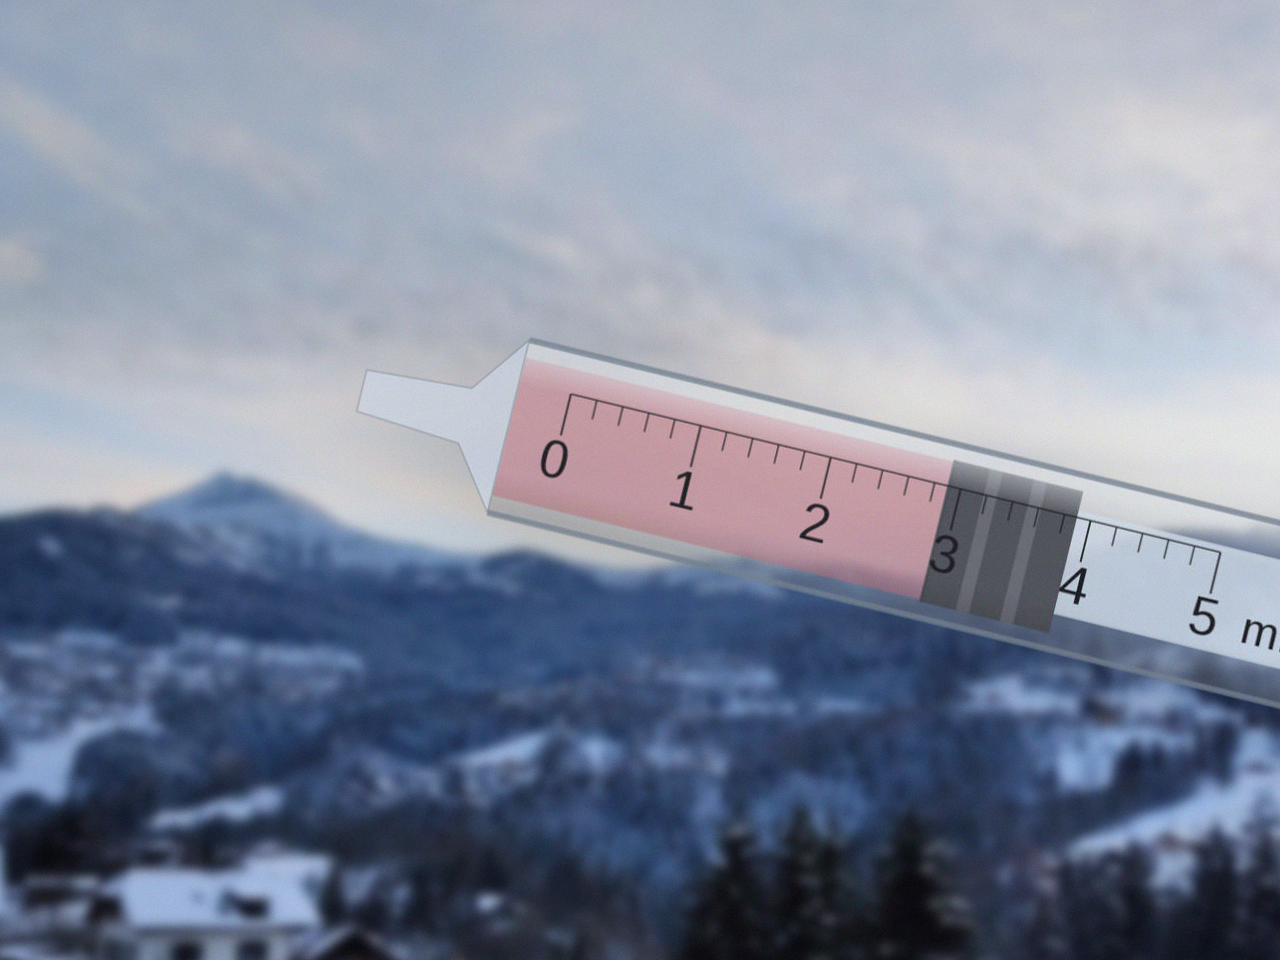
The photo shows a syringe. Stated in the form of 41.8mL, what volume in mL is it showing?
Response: 2.9mL
